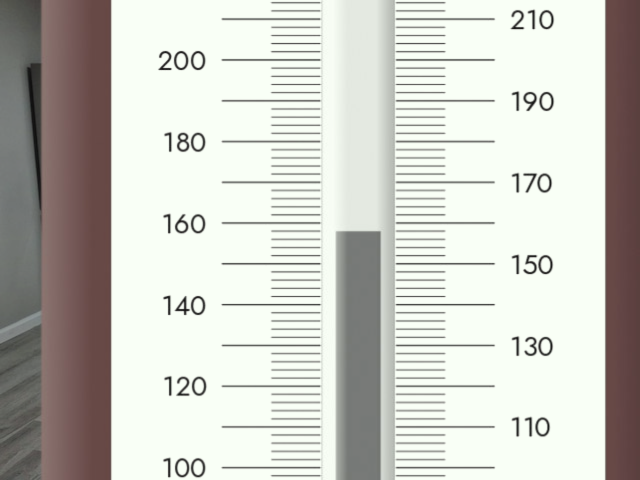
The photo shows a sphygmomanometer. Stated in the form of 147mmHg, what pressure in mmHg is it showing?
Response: 158mmHg
